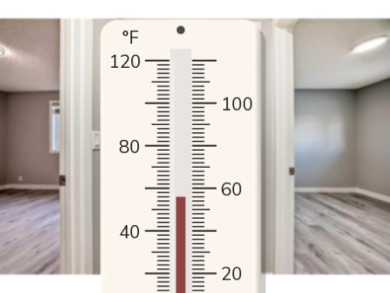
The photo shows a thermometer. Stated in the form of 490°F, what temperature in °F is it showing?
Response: 56°F
